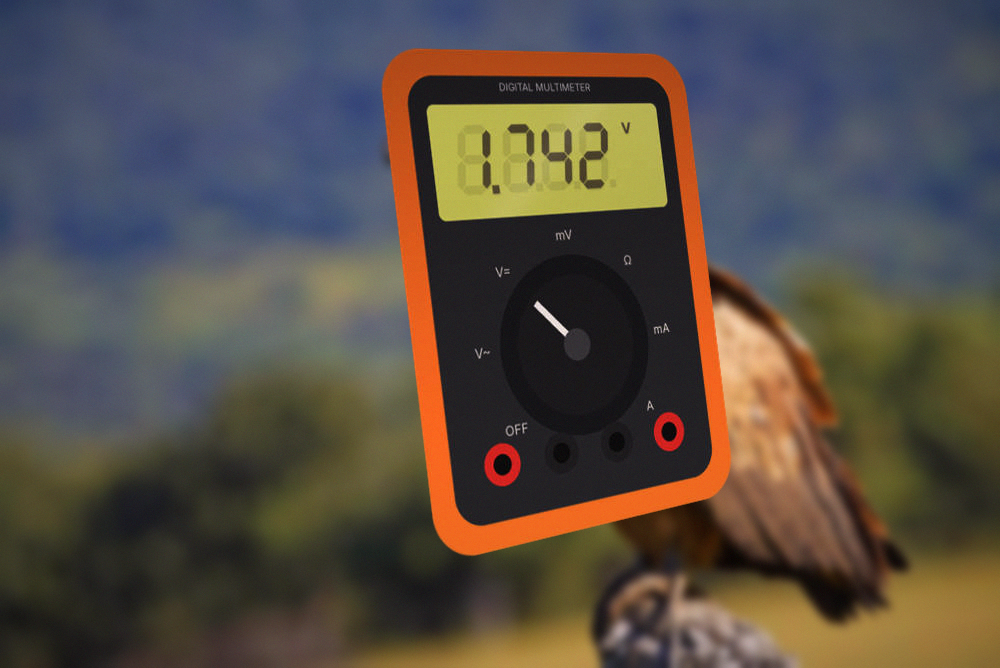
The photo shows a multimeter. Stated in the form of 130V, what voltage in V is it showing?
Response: 1.742V
